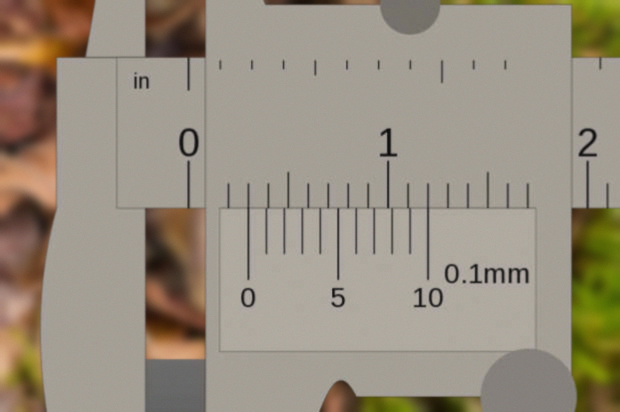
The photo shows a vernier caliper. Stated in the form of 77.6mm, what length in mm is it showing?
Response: 3.0mm
